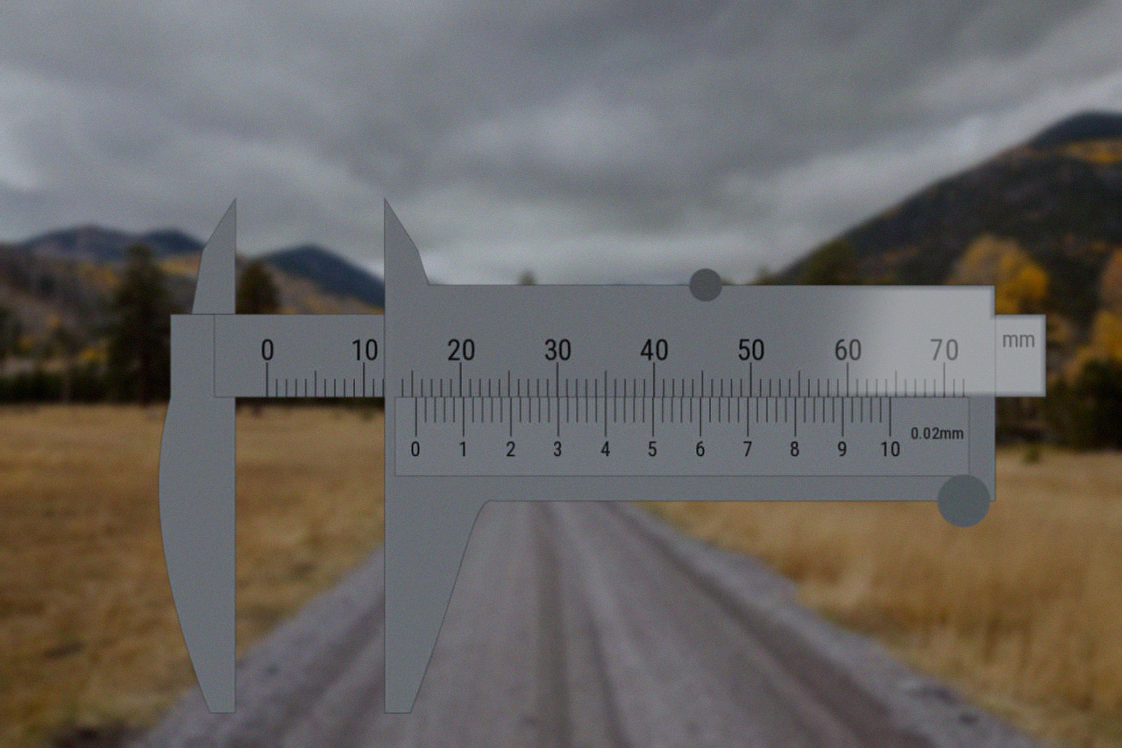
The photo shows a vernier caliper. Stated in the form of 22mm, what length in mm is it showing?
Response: 15.4mm
